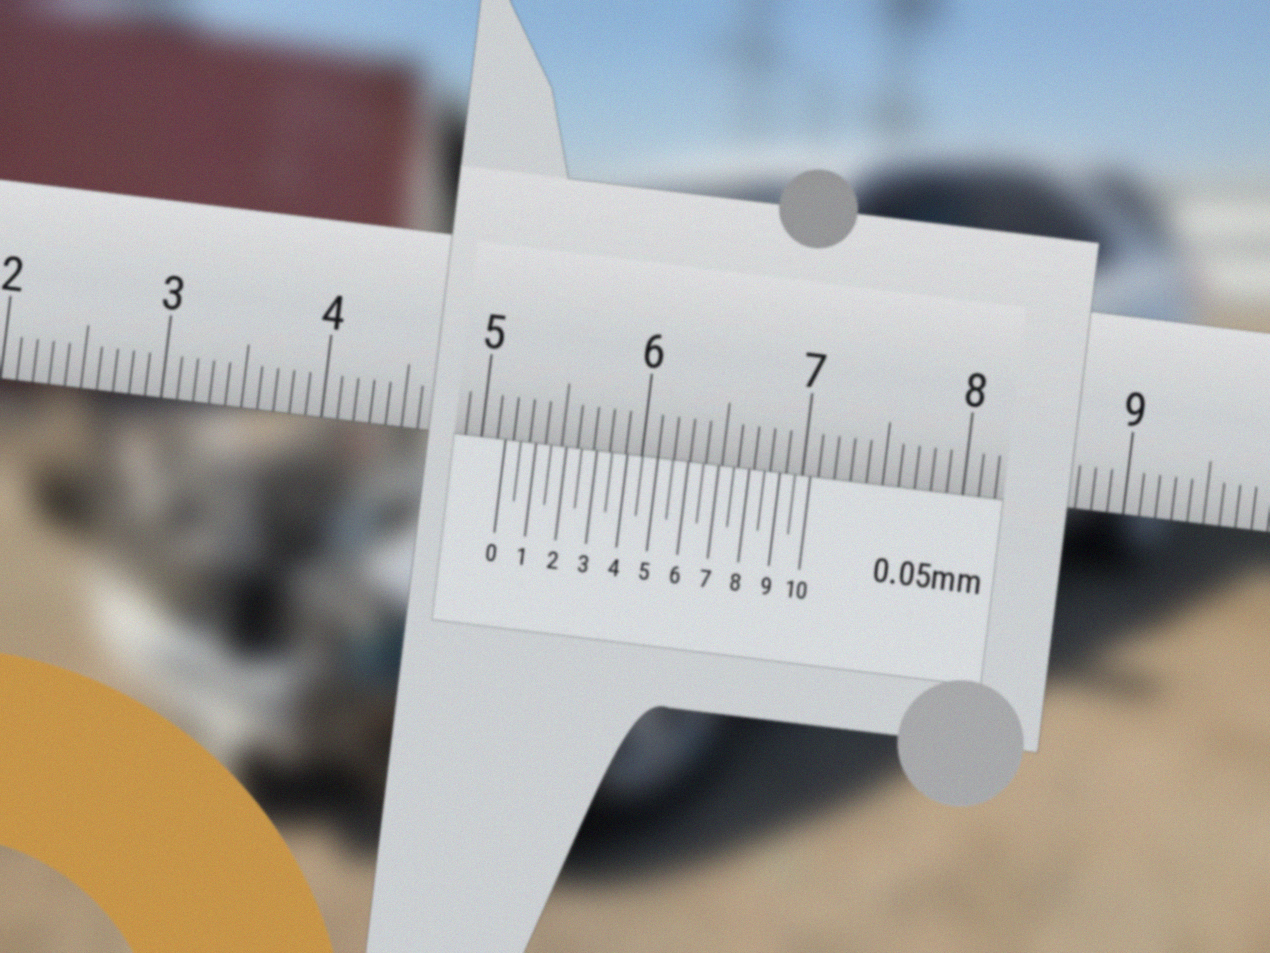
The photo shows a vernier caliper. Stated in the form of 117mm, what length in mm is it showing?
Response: 51.5mm
